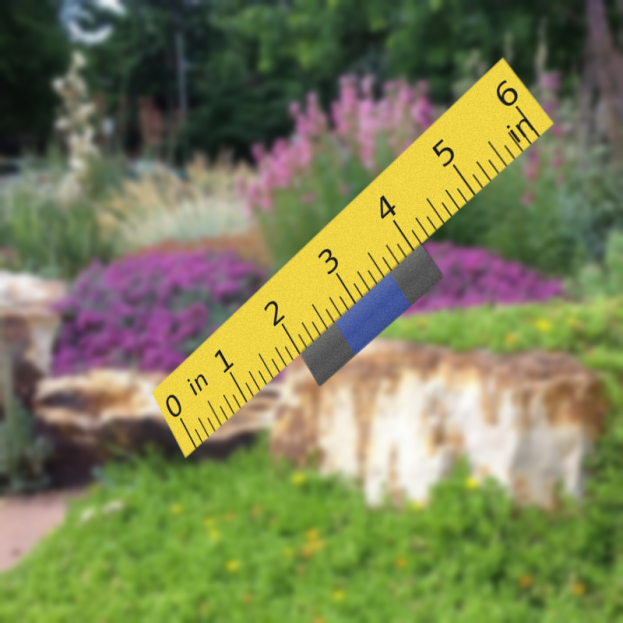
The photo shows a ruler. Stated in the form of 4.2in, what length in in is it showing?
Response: 2.125in
